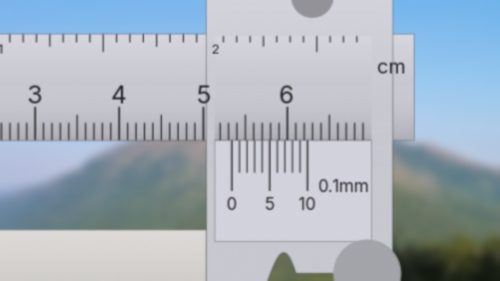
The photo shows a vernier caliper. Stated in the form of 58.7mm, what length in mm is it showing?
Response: 53.4mm
